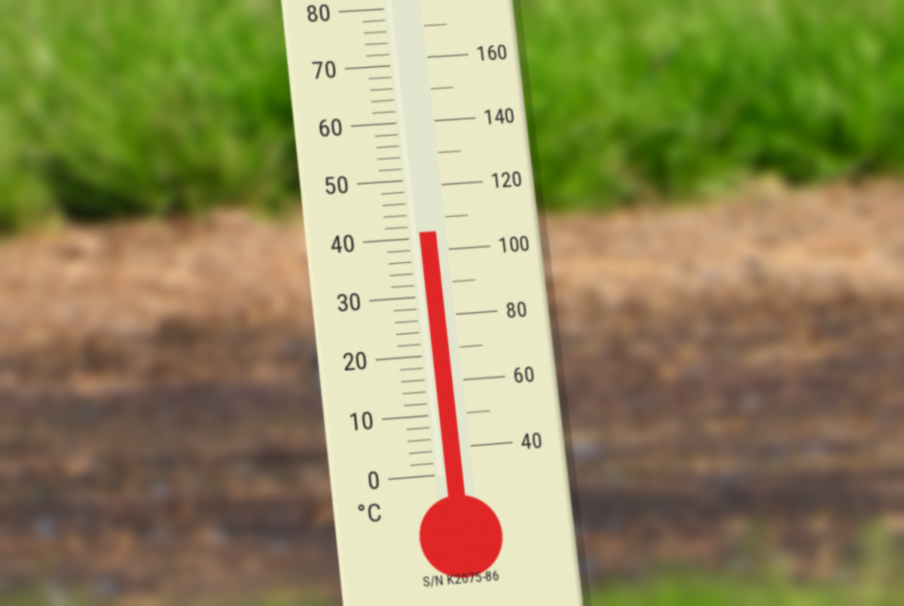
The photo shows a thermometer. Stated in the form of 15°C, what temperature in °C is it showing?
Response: 41°C
